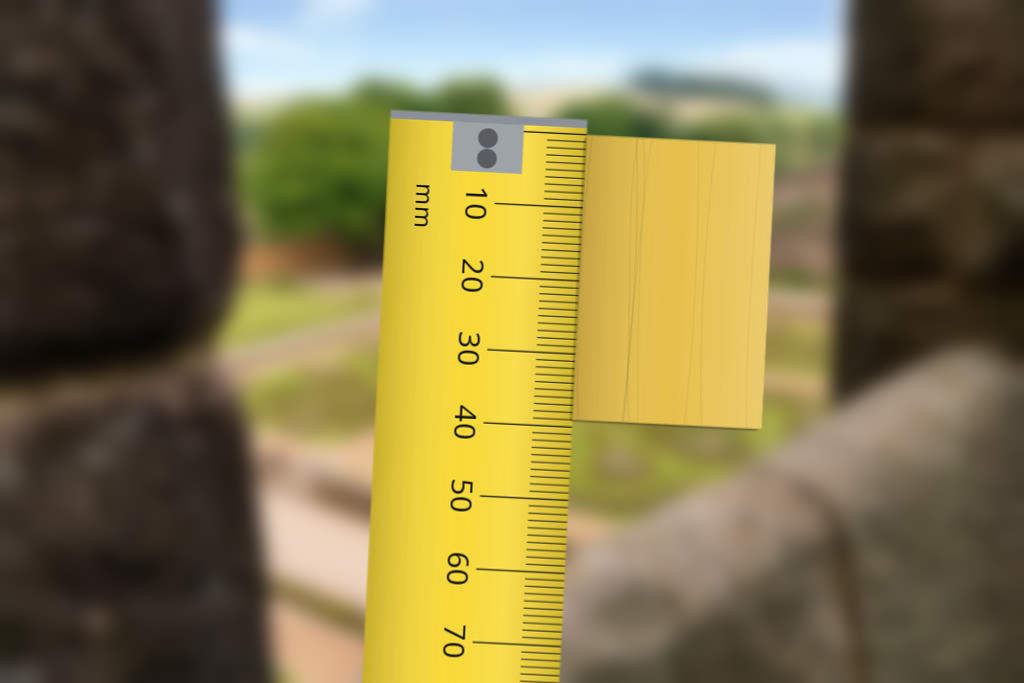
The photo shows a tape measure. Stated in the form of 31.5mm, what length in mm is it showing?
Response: 39mm
